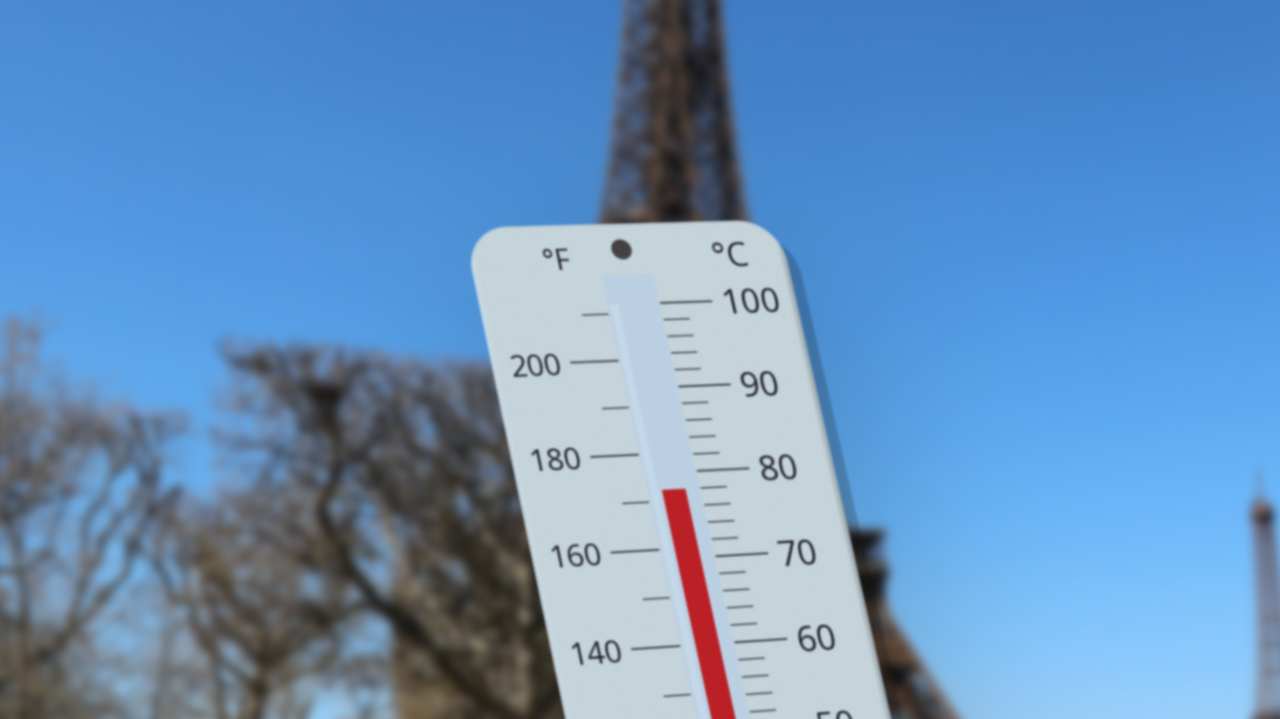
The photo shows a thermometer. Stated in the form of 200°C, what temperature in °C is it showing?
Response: 78°C
